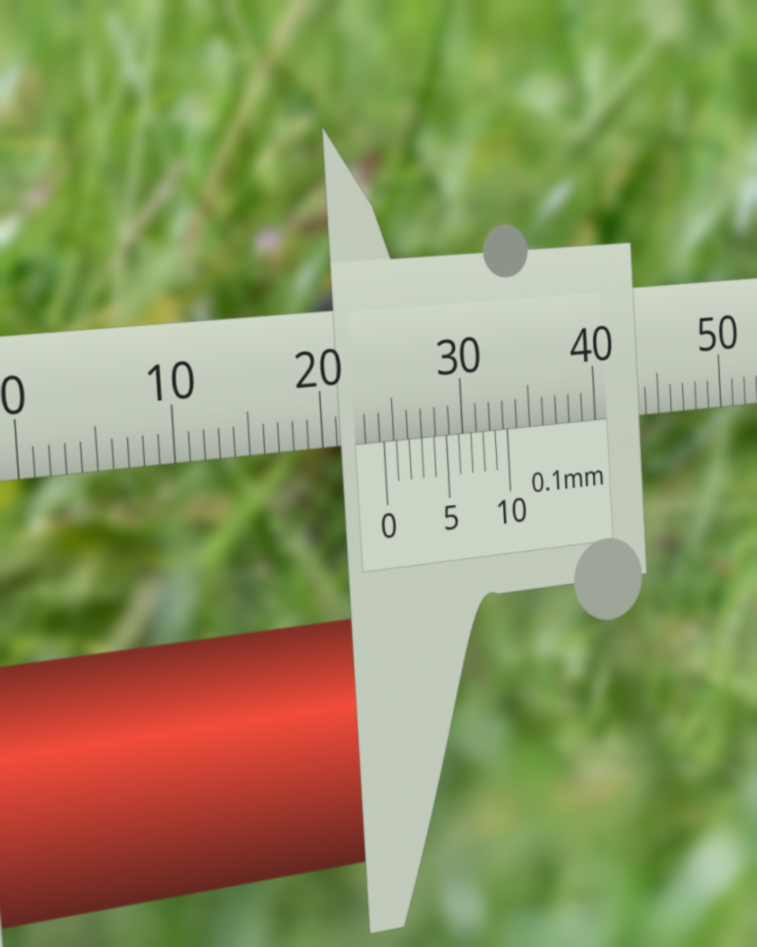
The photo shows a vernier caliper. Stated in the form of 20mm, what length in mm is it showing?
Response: 24.3mm
